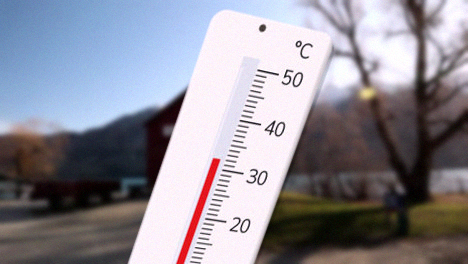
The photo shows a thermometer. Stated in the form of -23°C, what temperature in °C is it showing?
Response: 32°C
